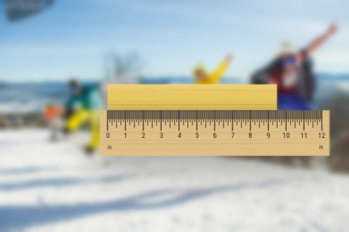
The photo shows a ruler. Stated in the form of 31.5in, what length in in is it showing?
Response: 9.5in
